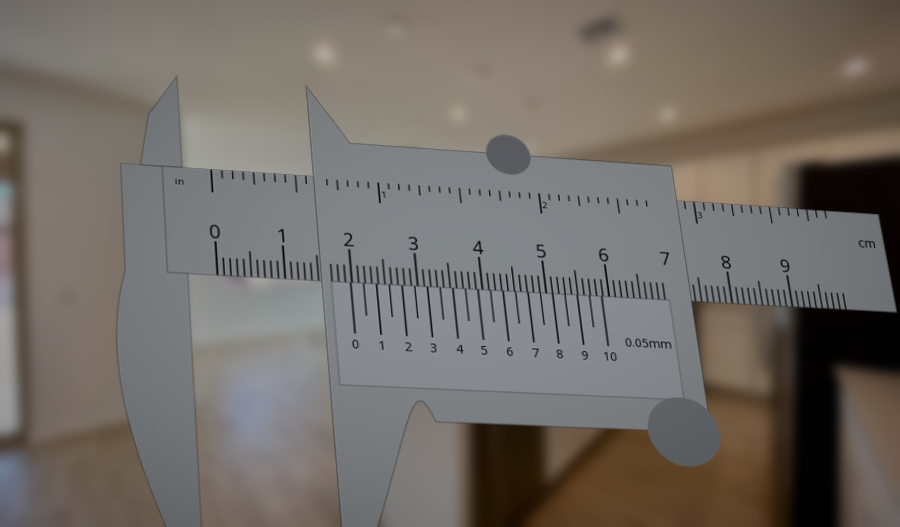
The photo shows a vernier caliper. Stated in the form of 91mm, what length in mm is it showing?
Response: 19.8mm
